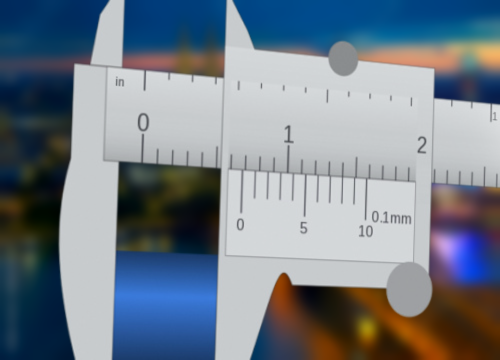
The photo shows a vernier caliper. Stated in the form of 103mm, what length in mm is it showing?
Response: 6.8mm
